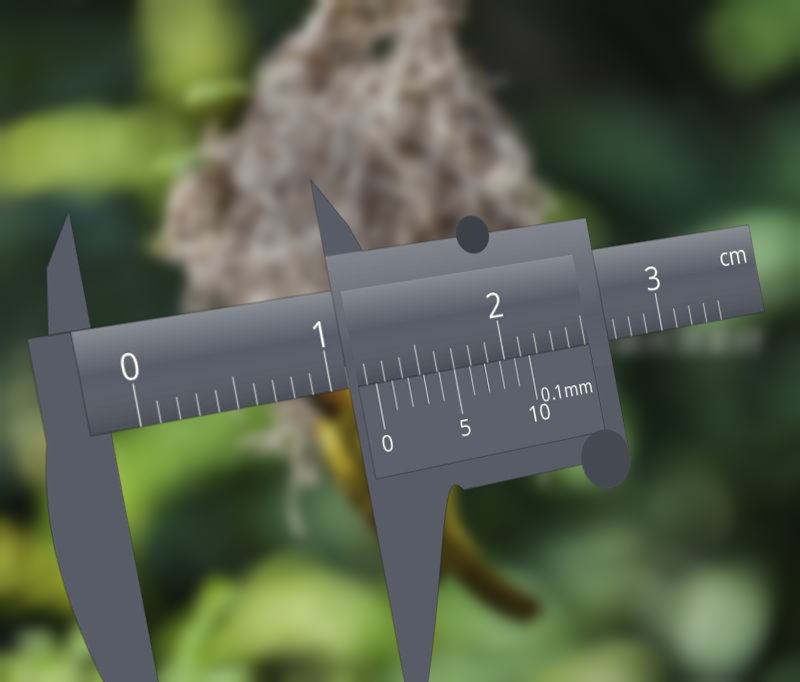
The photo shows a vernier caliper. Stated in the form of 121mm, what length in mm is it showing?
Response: 12.5mm
